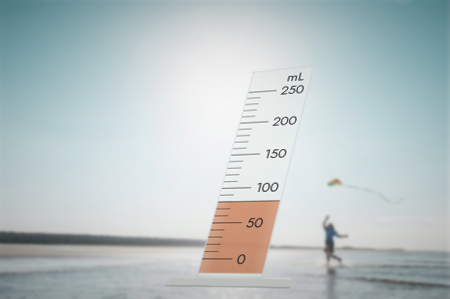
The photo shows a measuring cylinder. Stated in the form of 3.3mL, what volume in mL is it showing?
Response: 80mL
